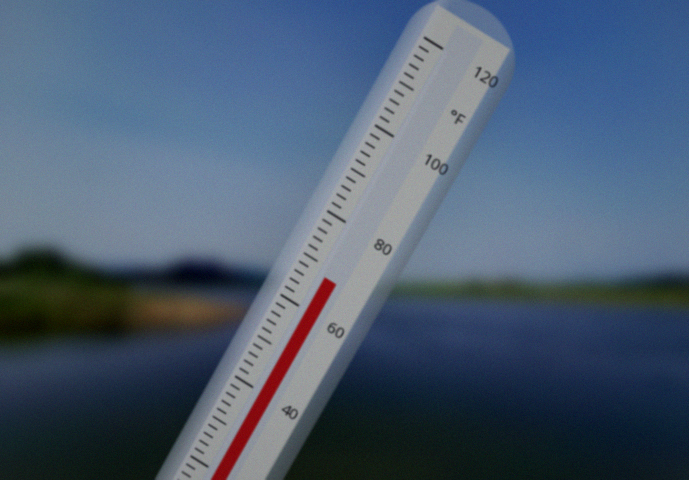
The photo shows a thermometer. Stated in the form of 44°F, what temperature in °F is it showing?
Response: 68°F
